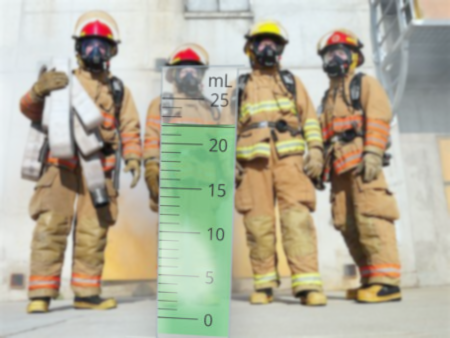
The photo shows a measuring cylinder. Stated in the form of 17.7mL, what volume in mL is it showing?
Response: 22mL
